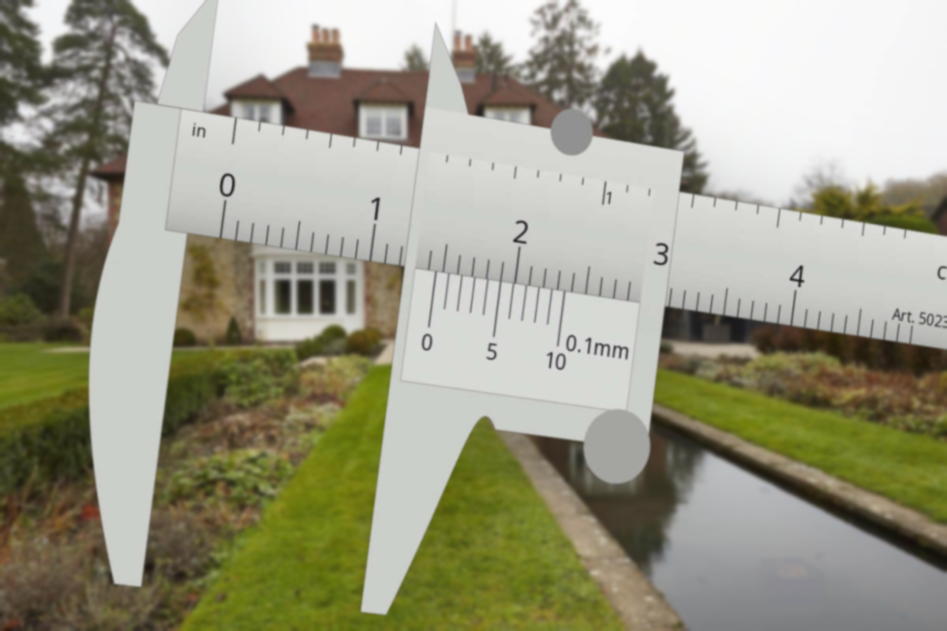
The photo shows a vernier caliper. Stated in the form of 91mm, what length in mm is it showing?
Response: 14.5mm
